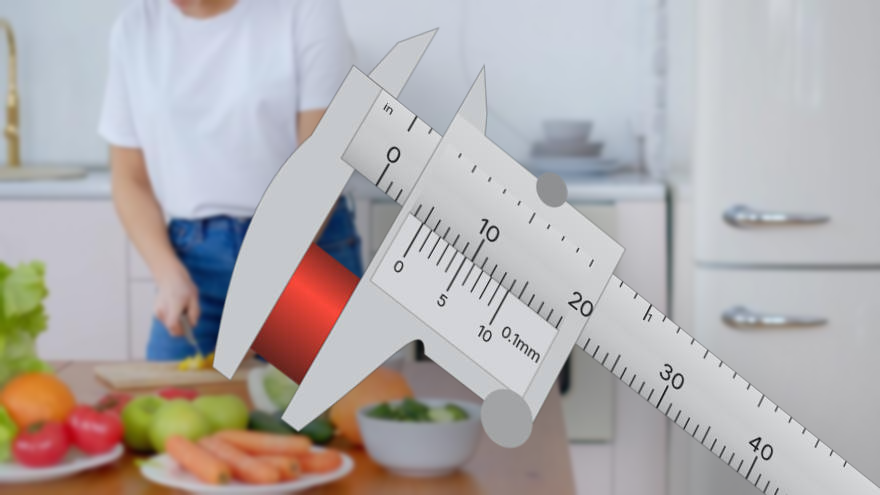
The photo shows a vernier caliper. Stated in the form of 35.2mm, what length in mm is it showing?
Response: 4.9mm
